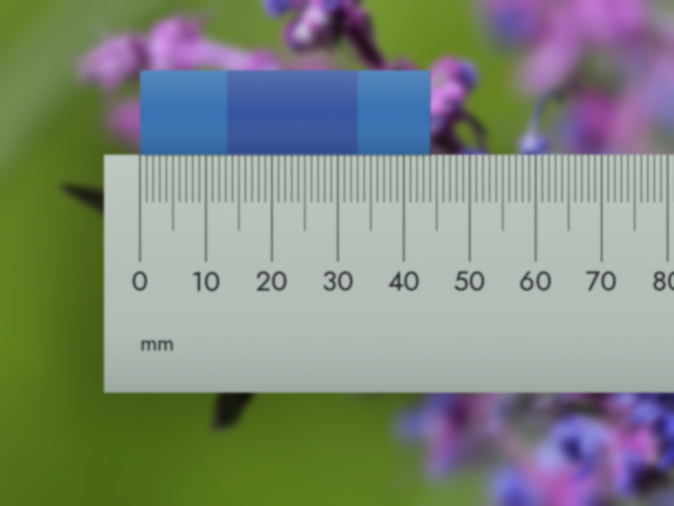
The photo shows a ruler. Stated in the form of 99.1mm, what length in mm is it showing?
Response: 44mm
